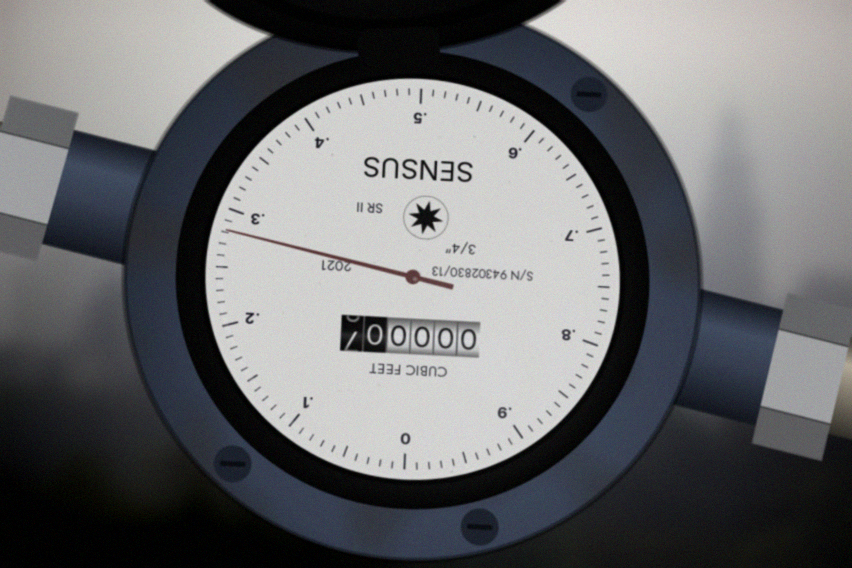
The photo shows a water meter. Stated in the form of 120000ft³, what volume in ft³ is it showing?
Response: 7.28ft³
